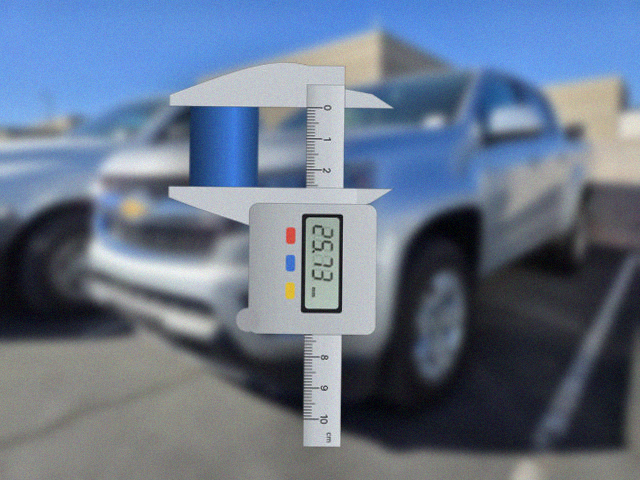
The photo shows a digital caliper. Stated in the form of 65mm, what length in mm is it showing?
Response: 25.73mm
